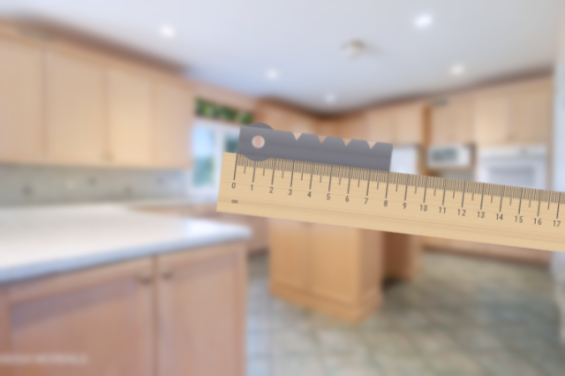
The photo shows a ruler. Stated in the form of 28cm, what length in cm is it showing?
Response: 8cm
